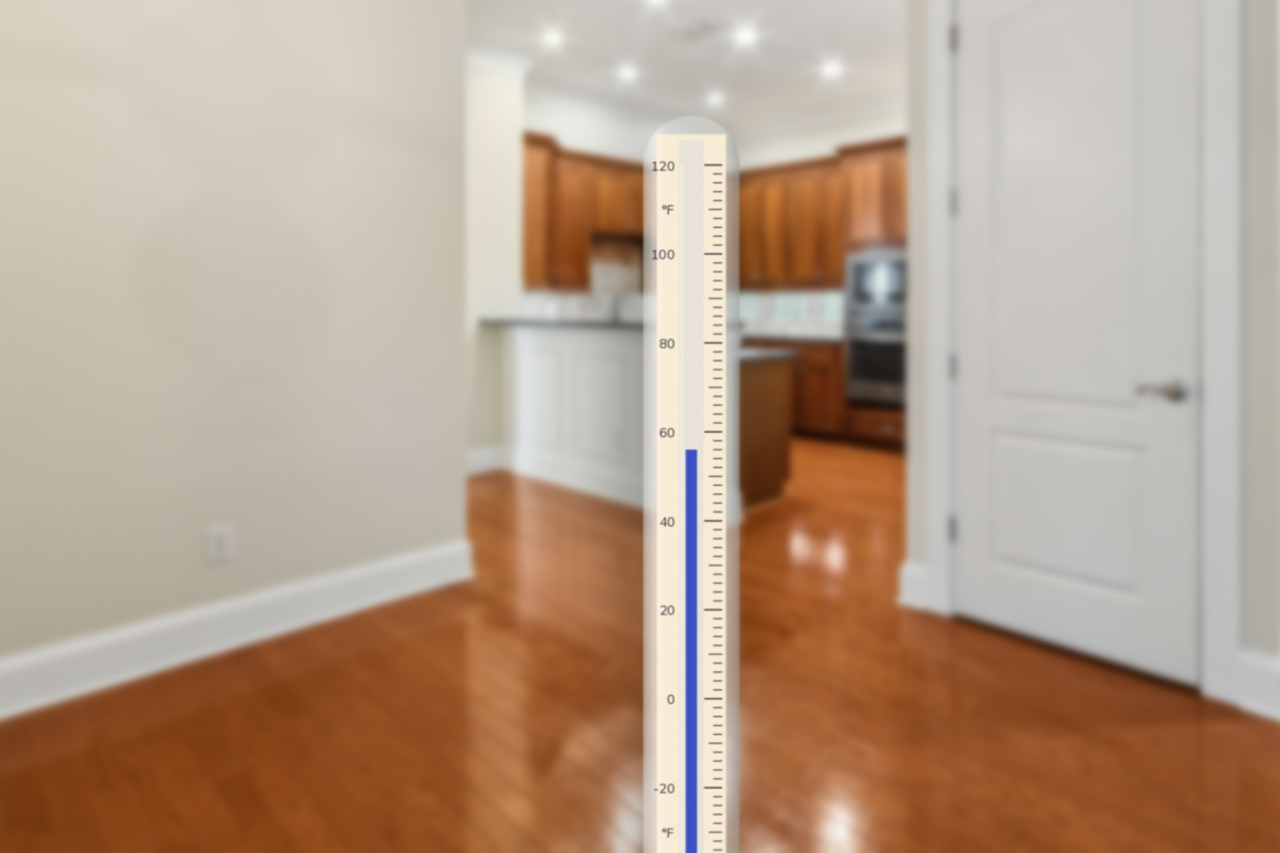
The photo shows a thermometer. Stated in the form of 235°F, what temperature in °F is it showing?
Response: 56°F
